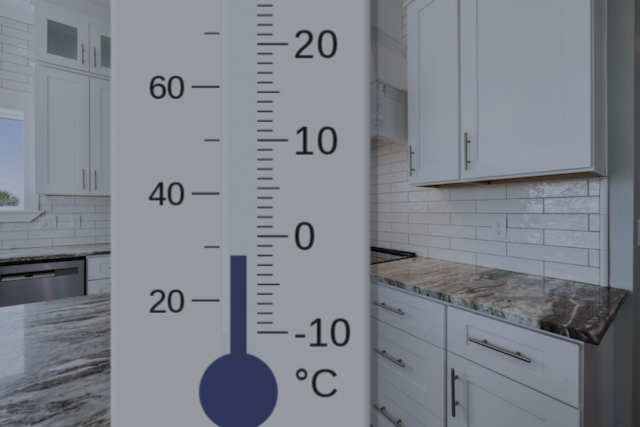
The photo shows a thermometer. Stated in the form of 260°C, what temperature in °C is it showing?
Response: -2°C
